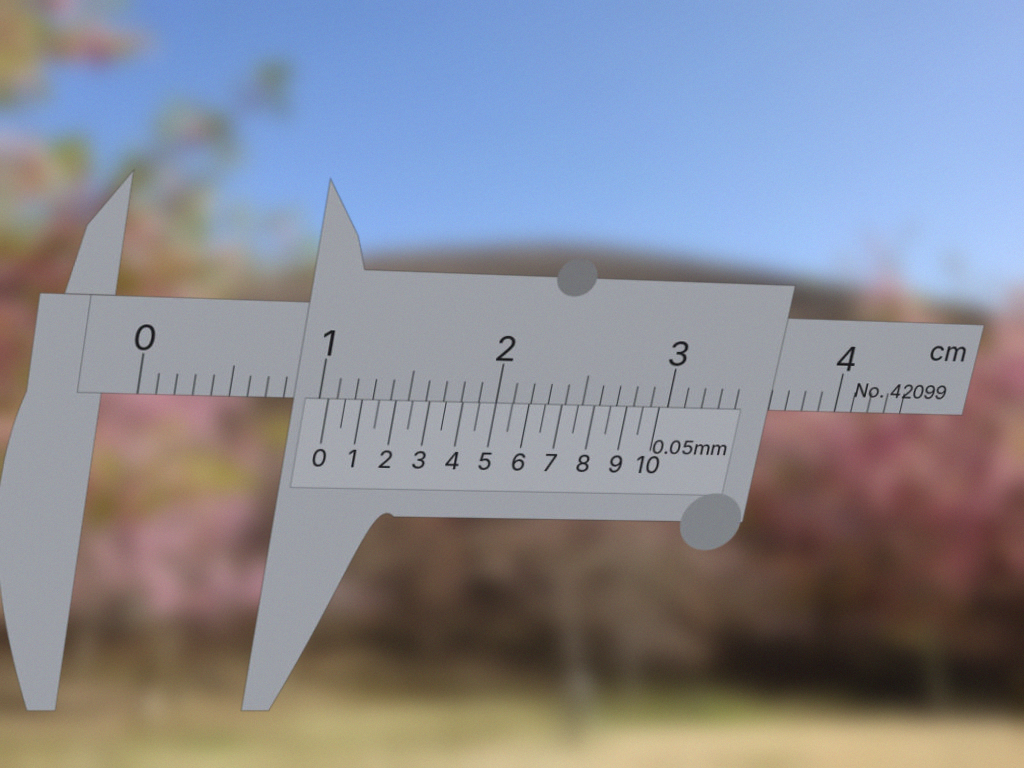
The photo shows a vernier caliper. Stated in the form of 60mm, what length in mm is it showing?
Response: 10.5mm
